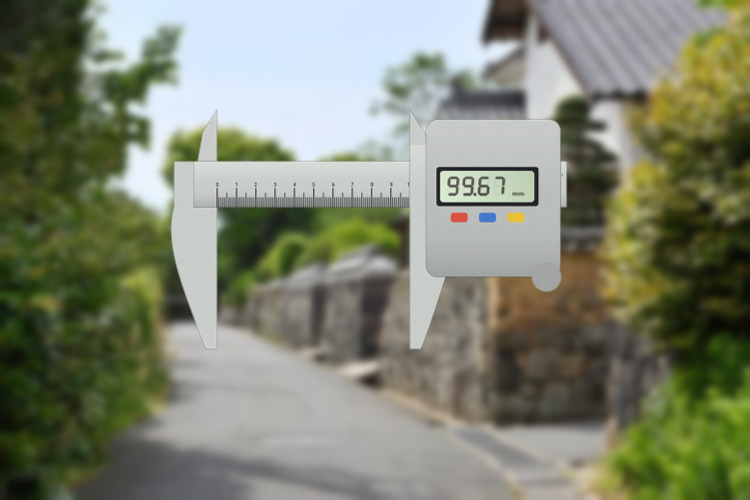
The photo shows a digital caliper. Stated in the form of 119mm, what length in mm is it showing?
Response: 99.67mm
